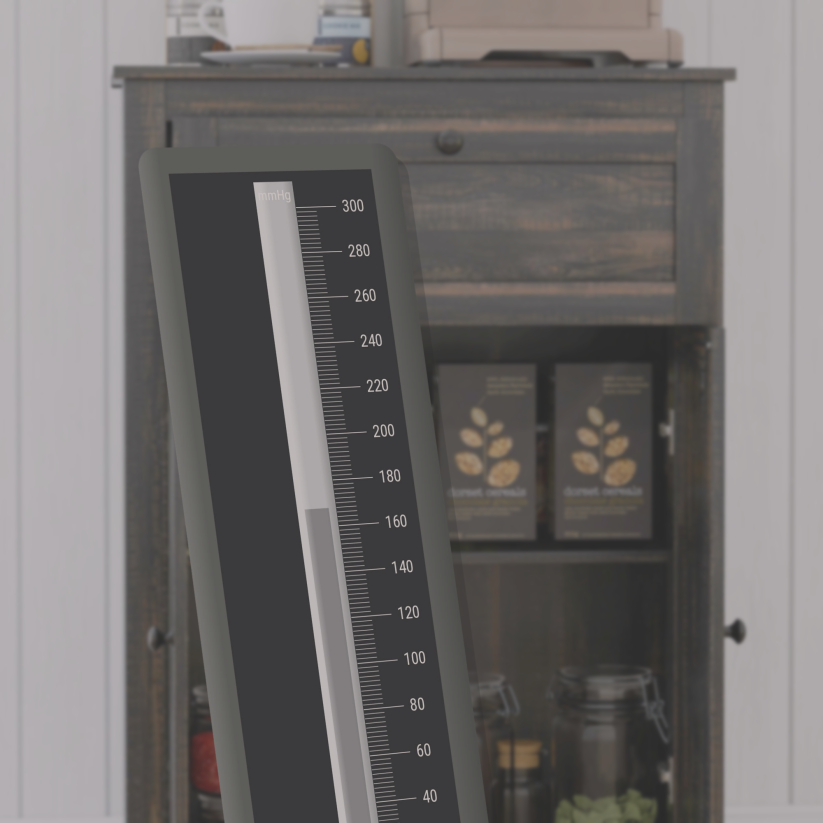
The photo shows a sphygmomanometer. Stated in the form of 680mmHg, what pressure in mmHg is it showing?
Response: 168mmHg
